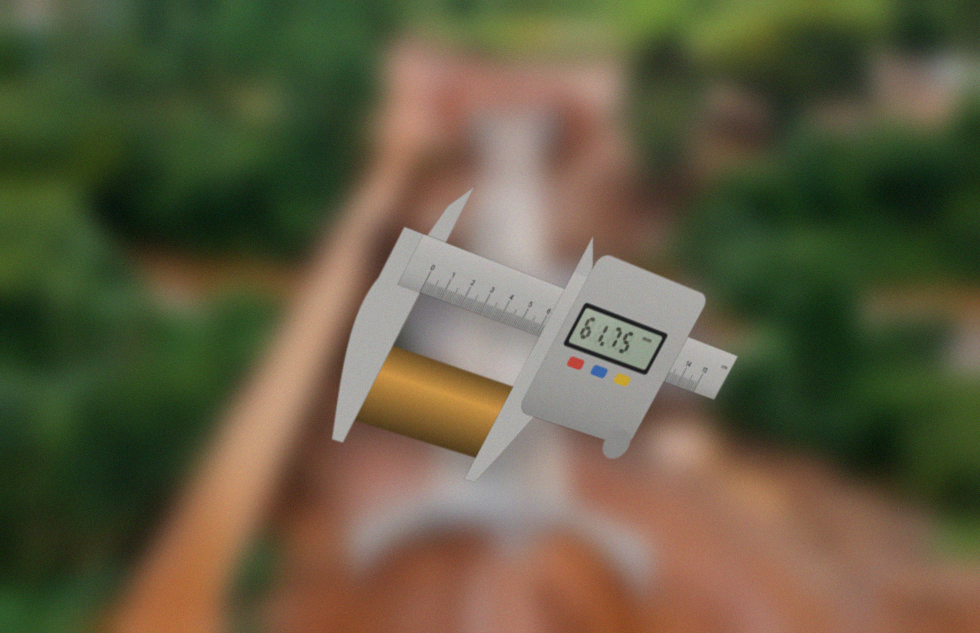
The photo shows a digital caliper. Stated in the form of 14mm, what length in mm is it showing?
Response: 61.75mm
